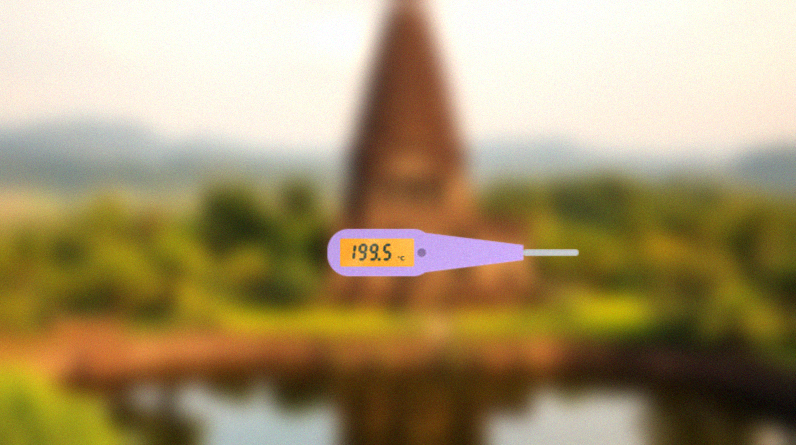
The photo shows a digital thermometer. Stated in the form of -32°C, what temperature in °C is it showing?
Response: 199.5°C
